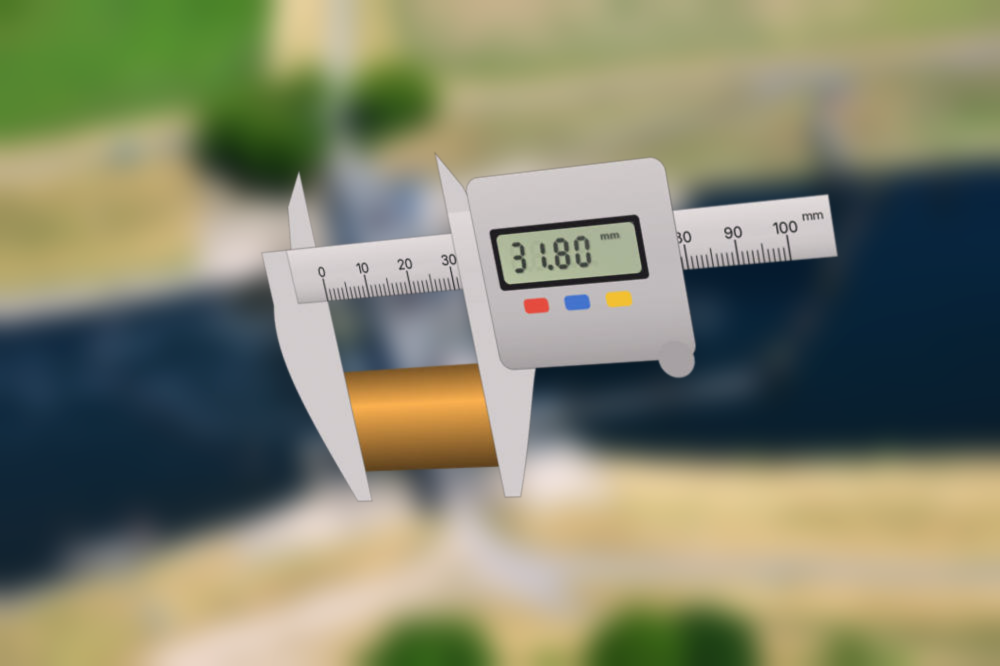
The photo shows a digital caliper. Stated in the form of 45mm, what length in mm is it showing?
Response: 31.80mm
